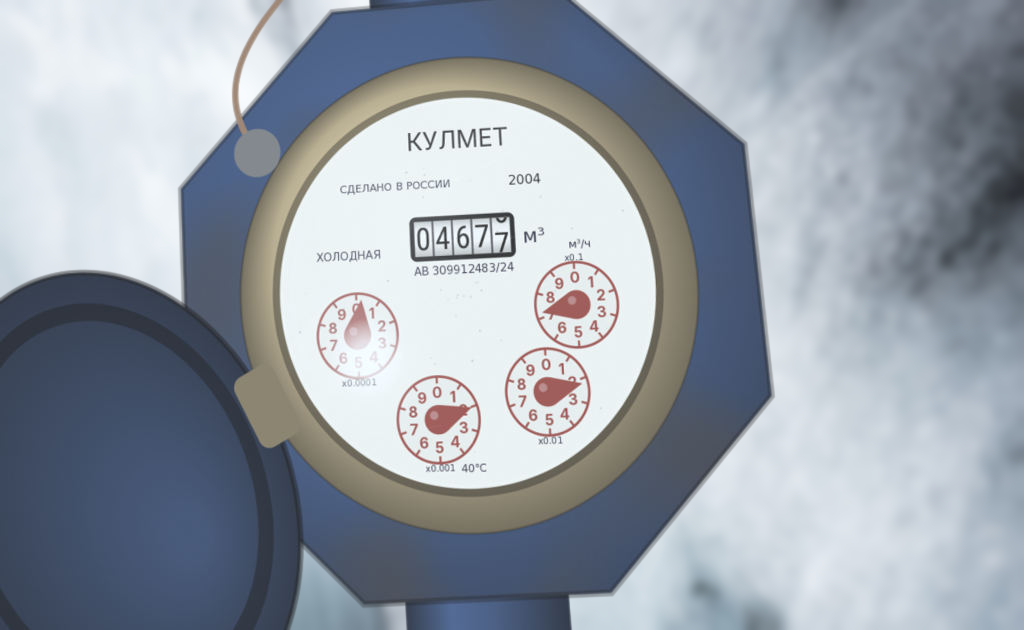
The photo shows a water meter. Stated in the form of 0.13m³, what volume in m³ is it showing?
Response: 4676.7220m³
